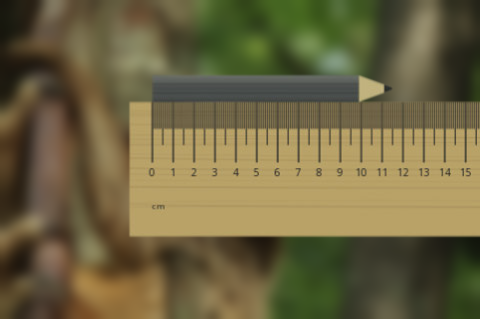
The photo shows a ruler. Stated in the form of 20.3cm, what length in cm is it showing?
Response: 11.5cm
